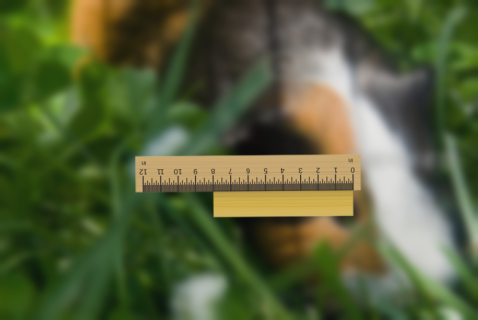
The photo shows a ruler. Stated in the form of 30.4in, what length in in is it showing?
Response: 8in
